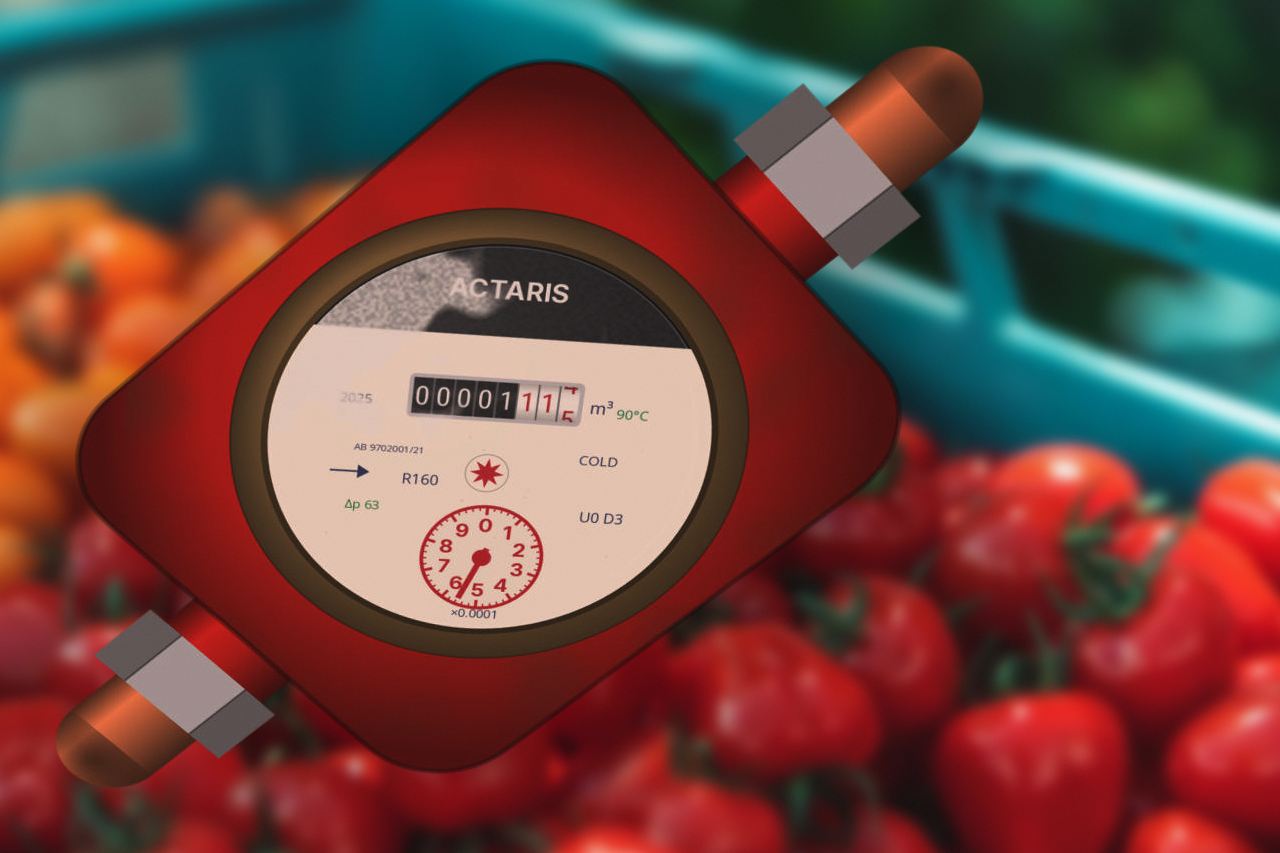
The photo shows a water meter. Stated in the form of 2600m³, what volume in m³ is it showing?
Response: 1.1145m³
